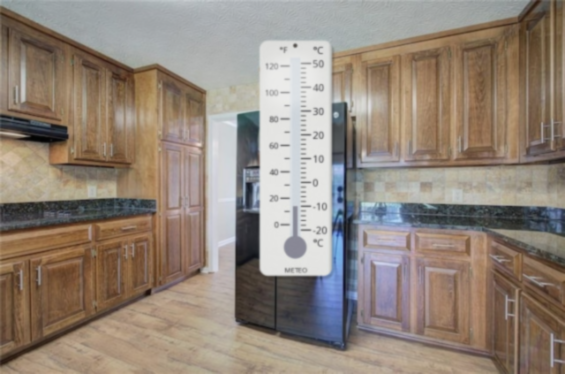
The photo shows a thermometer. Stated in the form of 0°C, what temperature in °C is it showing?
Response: -10°C
